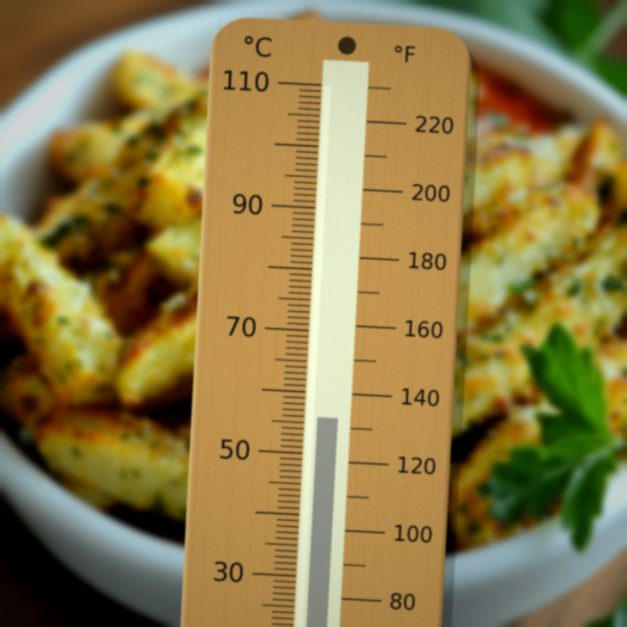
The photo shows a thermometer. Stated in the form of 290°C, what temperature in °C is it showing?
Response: 56°C
